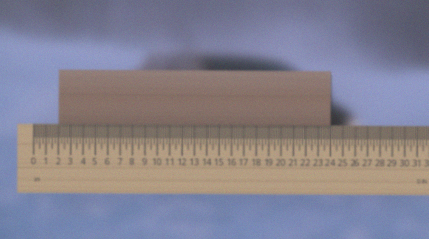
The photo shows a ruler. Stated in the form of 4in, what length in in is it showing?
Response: 22in
